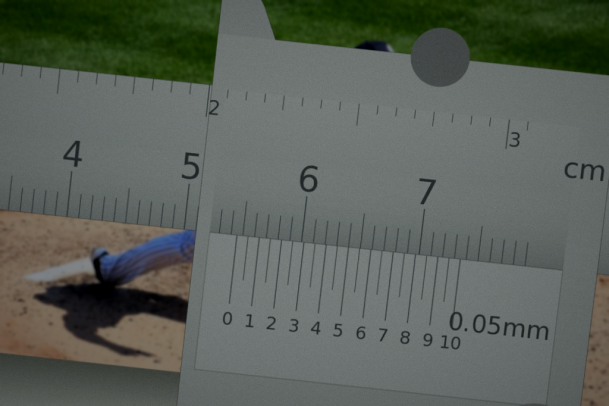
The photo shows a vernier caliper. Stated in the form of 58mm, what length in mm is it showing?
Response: 54.5mm
